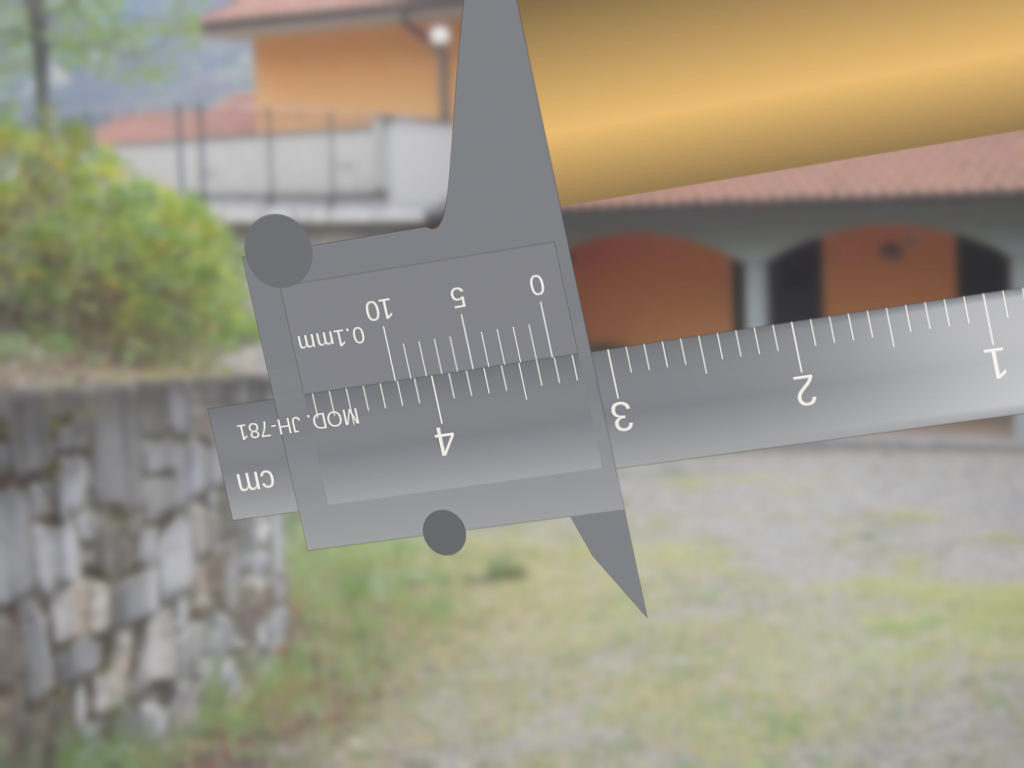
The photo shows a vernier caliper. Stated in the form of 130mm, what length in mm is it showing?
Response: 33.1mm
